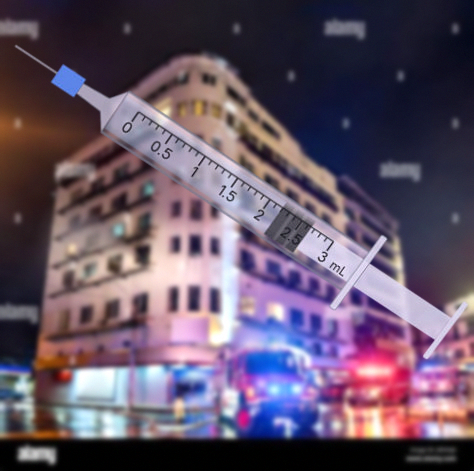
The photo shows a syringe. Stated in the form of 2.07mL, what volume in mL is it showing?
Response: 2.2mL
